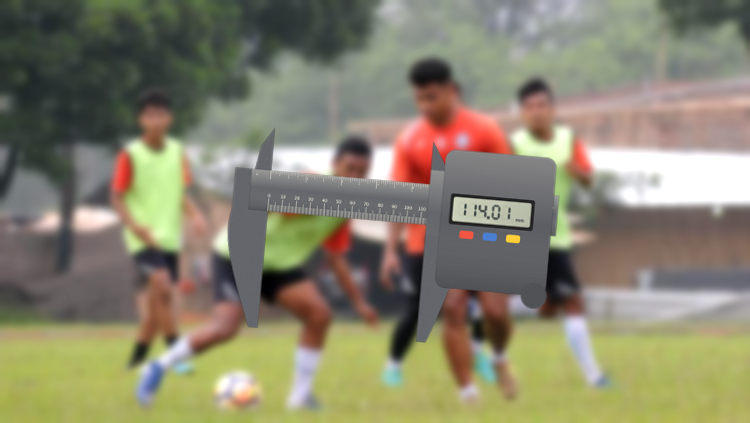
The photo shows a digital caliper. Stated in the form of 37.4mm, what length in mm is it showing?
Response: 114.01mm
